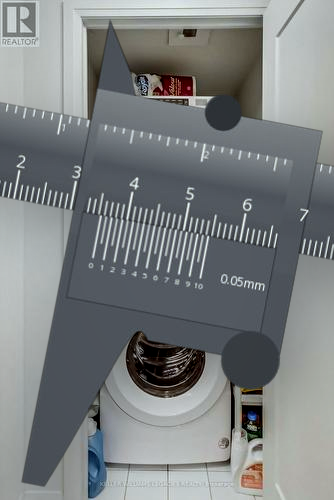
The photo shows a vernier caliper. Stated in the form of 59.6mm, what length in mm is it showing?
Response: 35.4mm
